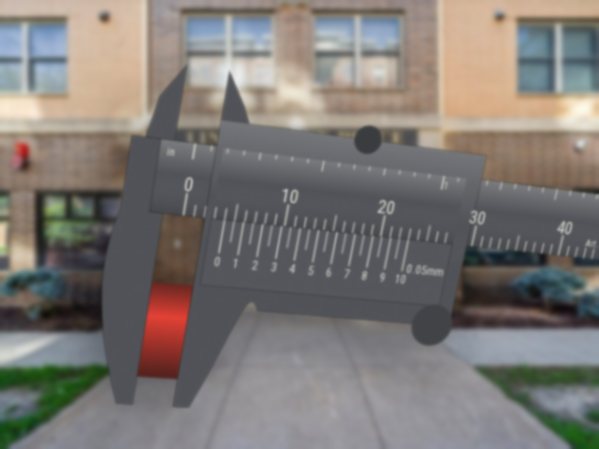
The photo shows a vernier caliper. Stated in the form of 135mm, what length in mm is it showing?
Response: 4.0mm
